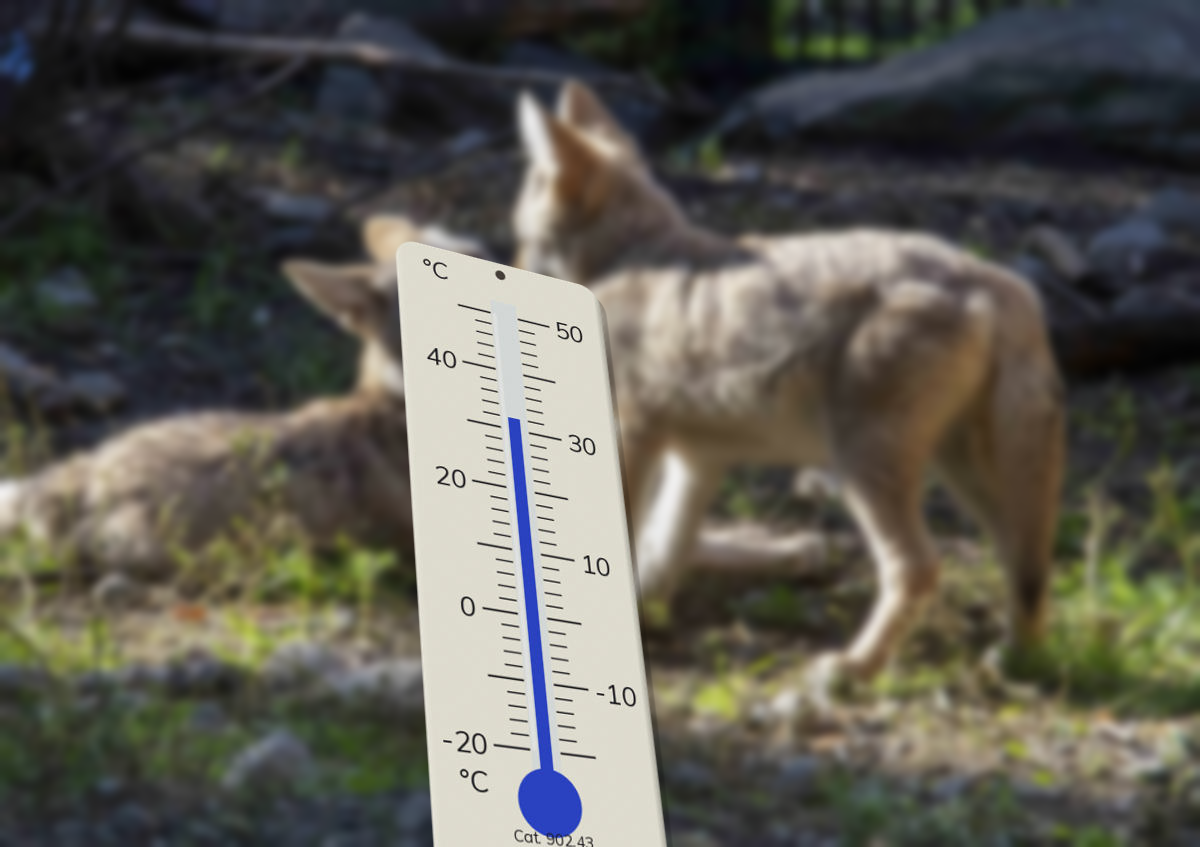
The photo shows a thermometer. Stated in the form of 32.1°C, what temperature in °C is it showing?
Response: 32°C
